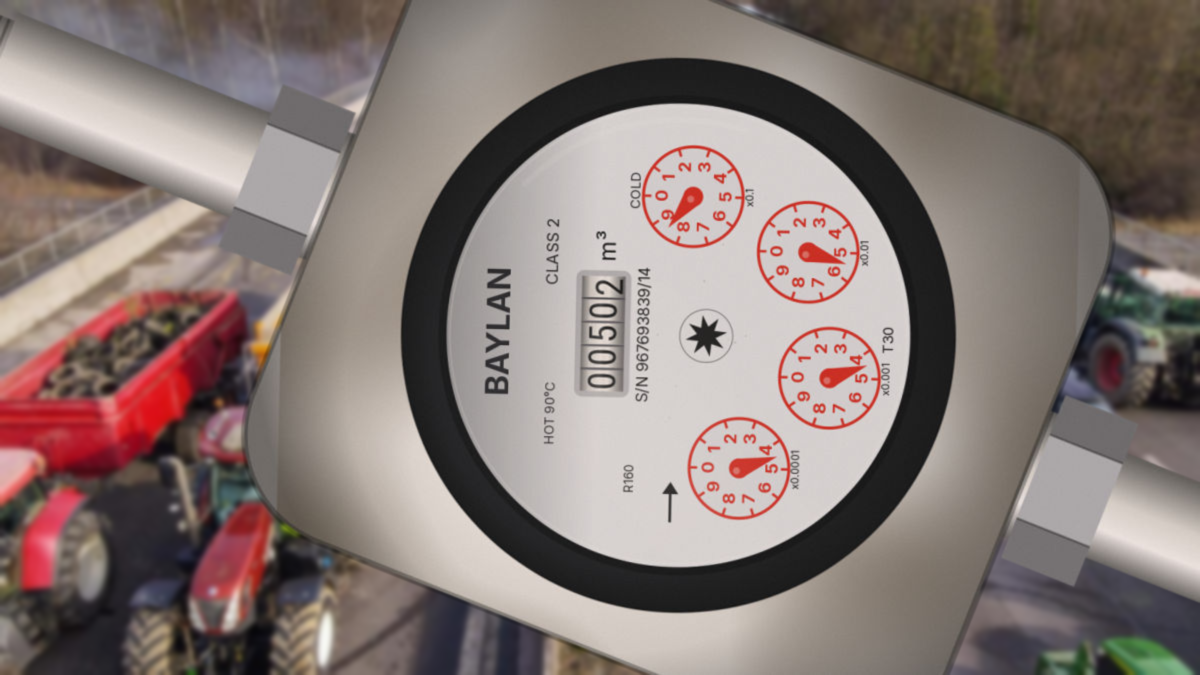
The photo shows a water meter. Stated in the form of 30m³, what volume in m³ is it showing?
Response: 501.8544m³
